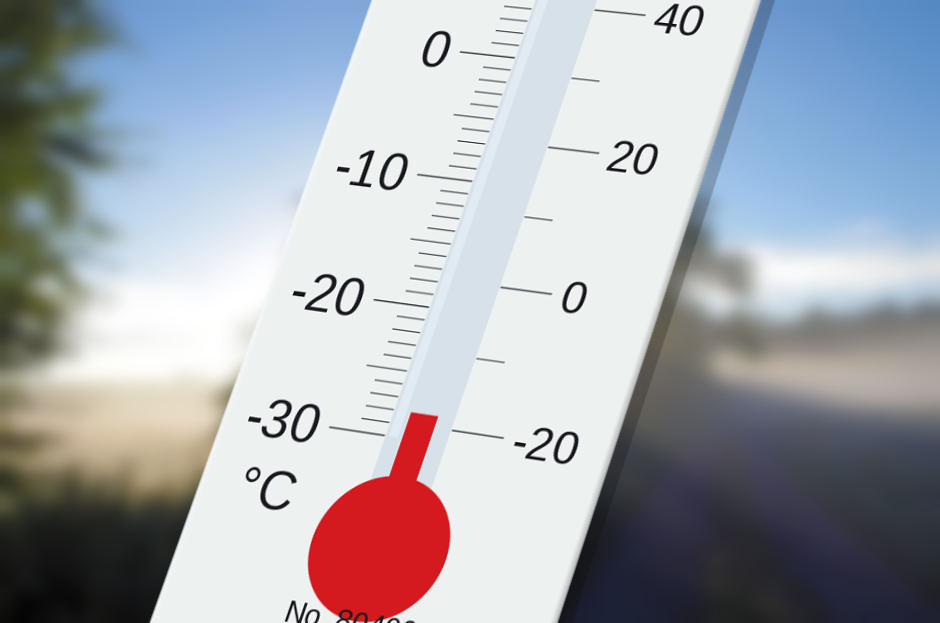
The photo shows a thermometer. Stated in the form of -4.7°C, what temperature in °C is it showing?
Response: -28°C
